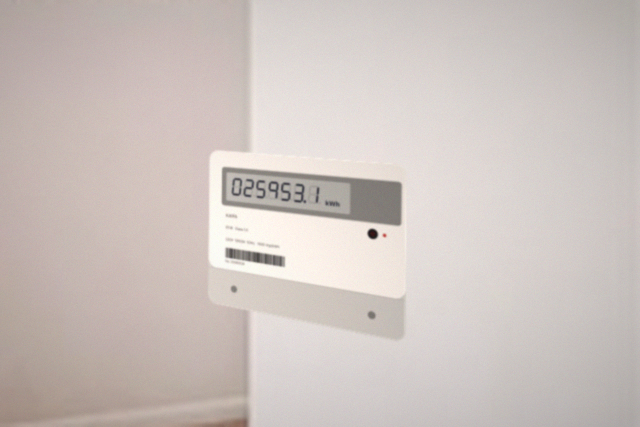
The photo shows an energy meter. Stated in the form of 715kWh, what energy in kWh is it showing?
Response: 25953.1kWh
